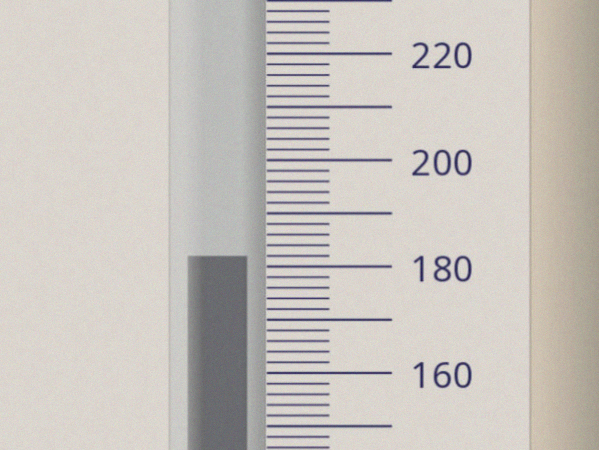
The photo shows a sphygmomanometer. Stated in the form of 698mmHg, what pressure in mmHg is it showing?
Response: 182mmHg
